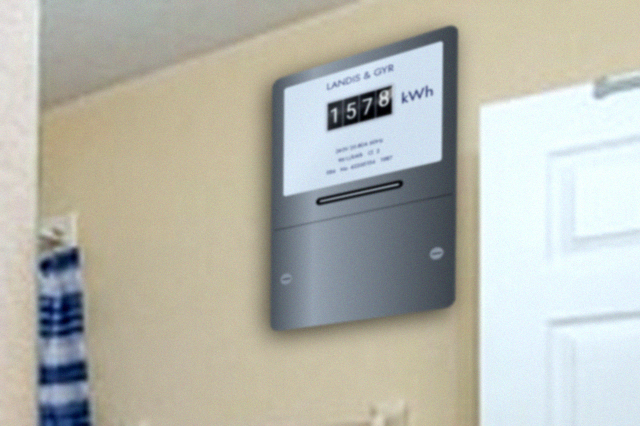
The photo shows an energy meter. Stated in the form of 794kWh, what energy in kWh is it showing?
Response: 1578kWh
